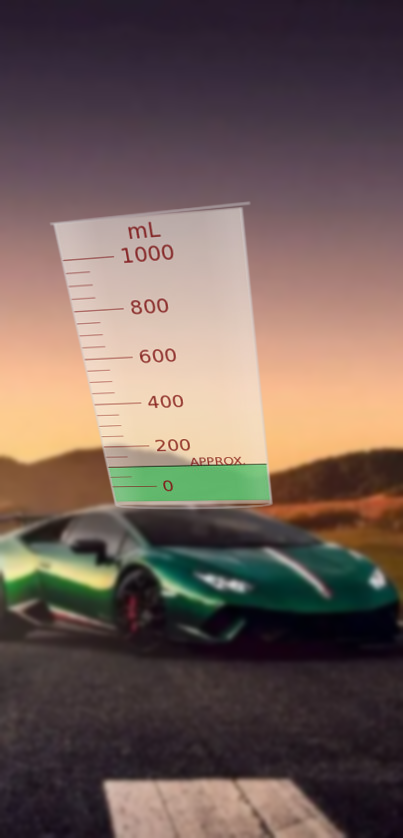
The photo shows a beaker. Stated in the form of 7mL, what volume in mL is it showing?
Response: 100mL
